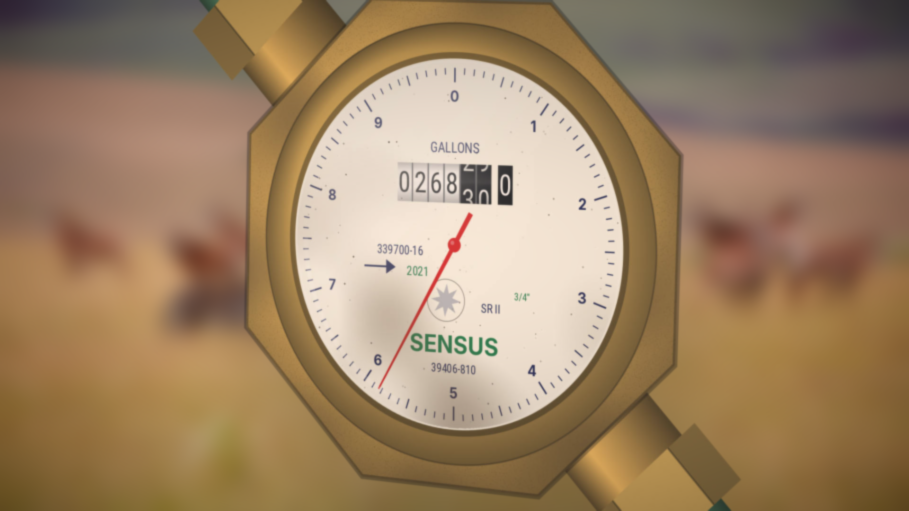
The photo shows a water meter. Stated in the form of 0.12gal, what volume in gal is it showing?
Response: 268295.8gal
